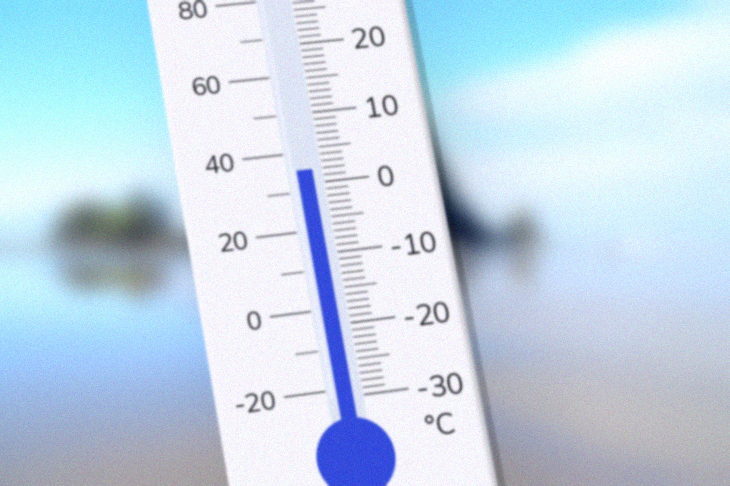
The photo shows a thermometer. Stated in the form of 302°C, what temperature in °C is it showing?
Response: 2°C
